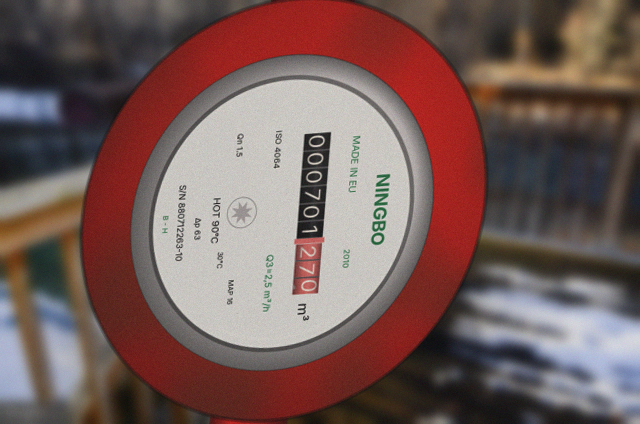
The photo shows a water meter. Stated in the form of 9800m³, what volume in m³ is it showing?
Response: 701.270m³
